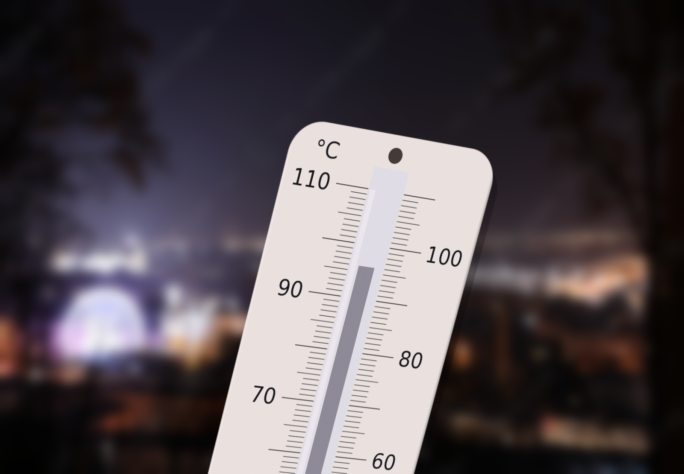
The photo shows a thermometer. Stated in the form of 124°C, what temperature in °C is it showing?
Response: 96°C
